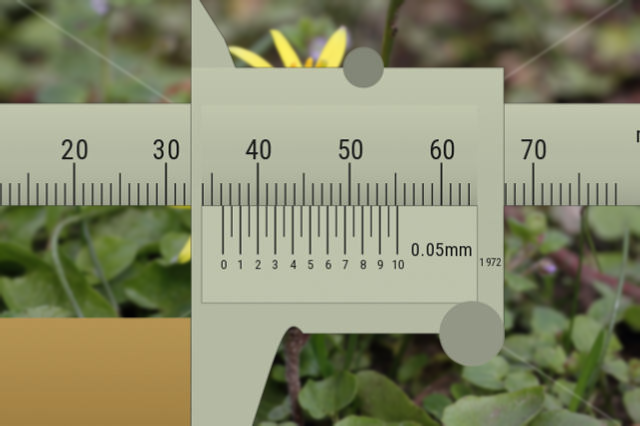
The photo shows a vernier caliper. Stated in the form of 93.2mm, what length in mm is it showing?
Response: 36.2mm
